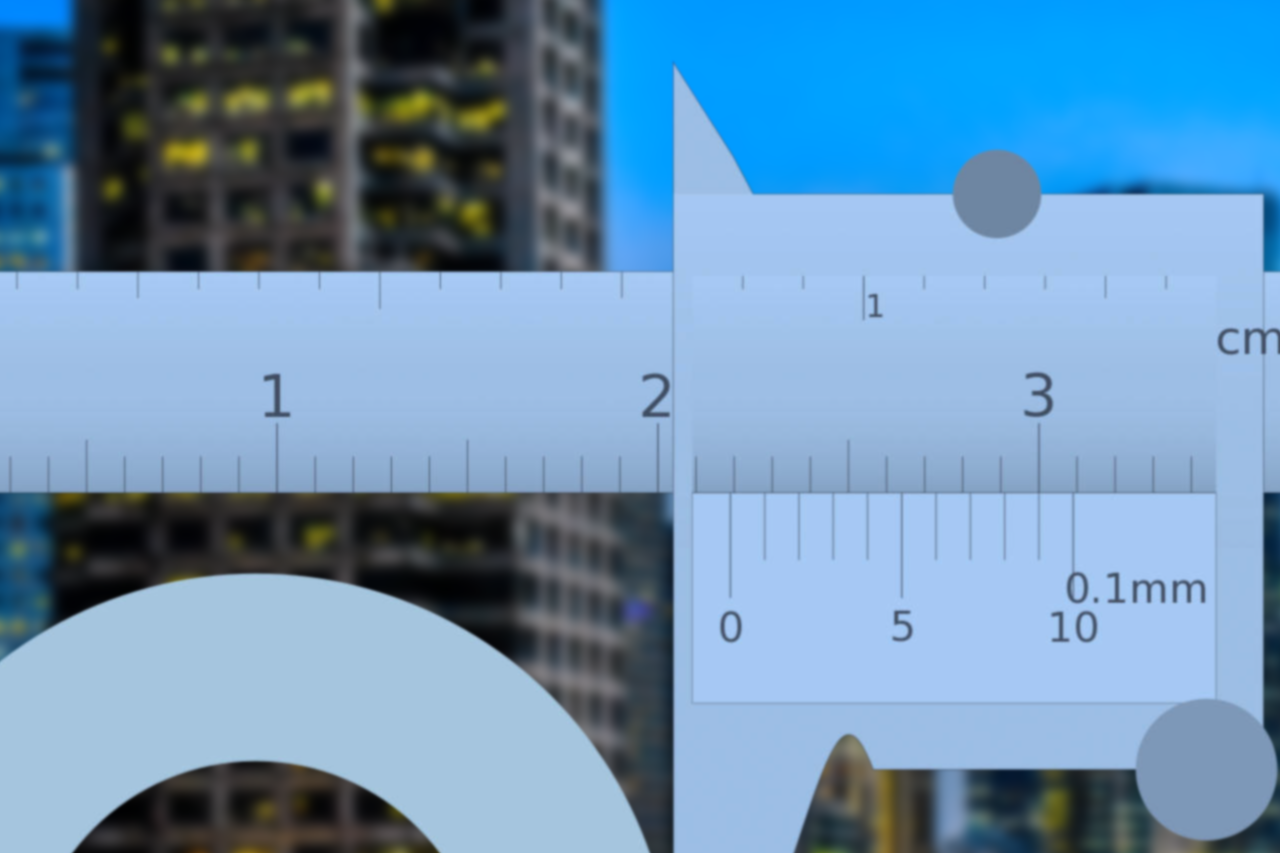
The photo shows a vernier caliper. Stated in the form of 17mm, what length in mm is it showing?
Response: 21.9mm
